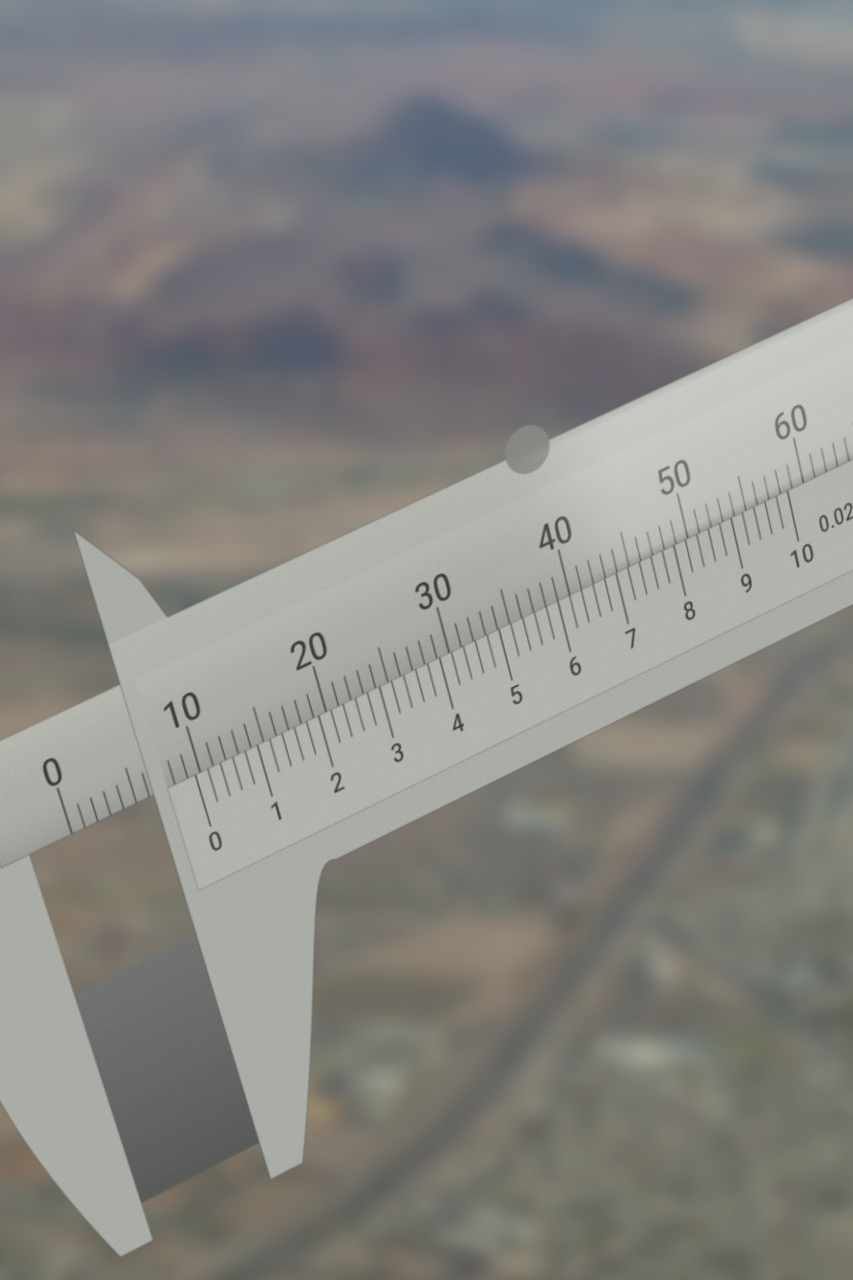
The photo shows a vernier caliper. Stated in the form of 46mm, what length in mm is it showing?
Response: 9.6mm
